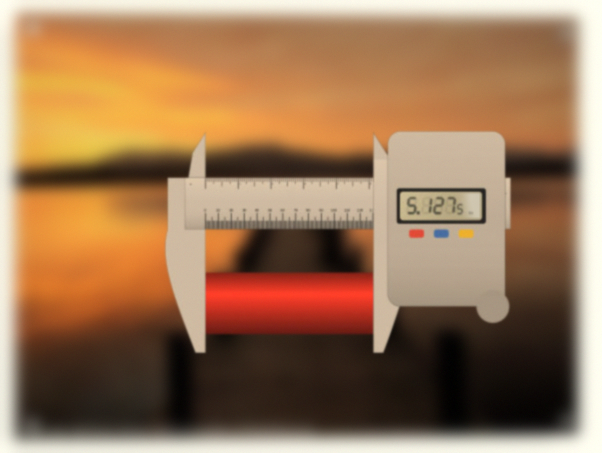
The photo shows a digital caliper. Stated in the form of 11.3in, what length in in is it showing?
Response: 5.1275in
